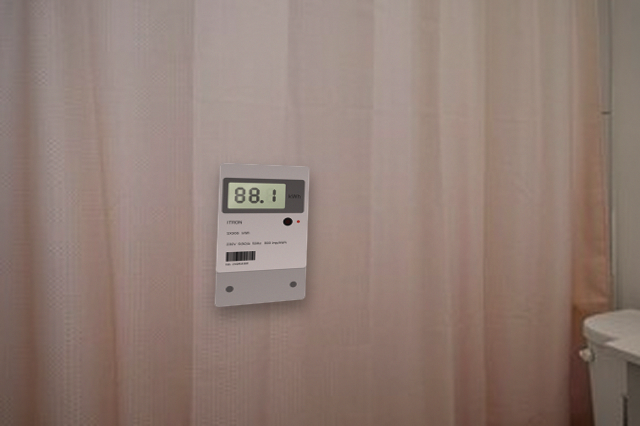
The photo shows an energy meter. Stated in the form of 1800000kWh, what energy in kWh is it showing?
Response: 88.1kWh
